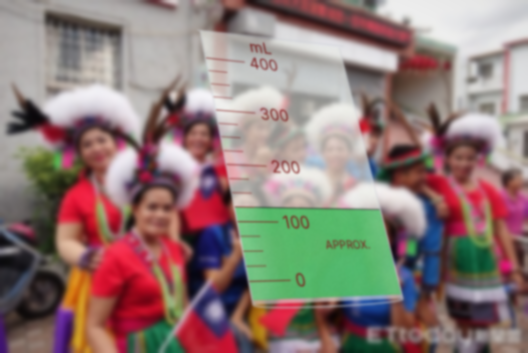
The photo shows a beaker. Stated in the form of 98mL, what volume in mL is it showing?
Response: 125mL
